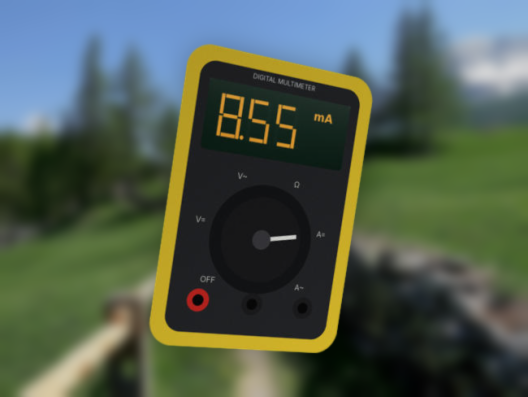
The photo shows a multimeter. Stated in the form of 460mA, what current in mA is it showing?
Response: 8.55mA
